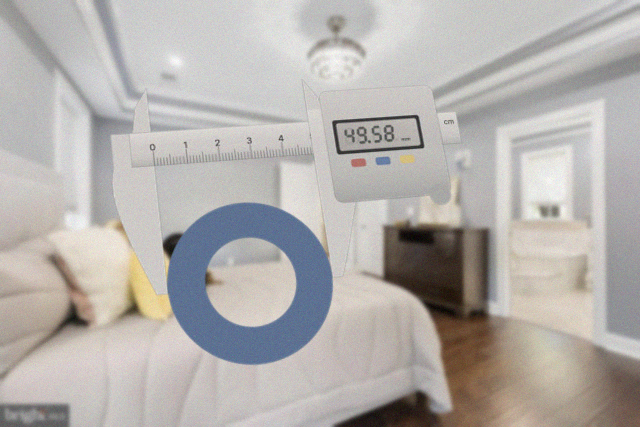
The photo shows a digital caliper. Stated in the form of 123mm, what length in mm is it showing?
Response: 49.58mm
